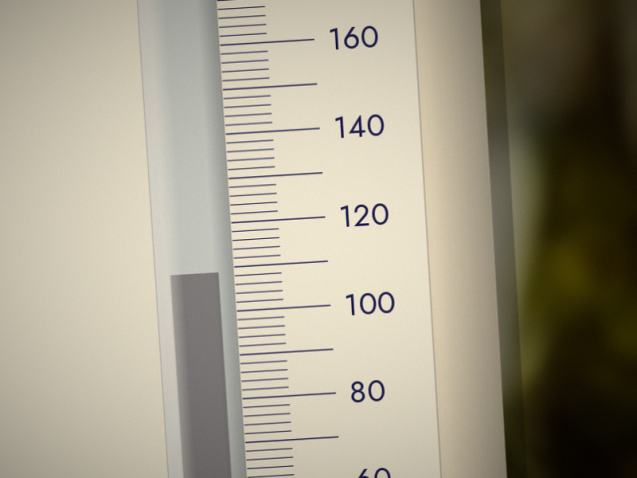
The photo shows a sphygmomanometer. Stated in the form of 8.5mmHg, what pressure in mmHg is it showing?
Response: 109mmHg
